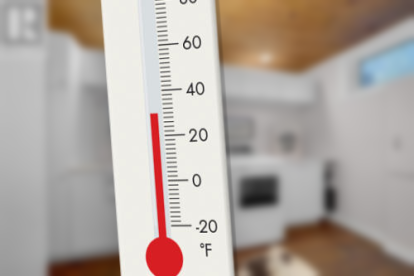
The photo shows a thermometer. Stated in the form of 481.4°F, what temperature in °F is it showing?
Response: 30°F
